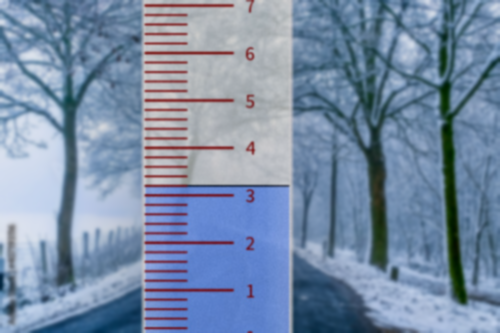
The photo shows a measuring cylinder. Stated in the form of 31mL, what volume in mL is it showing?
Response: 3.2mL
